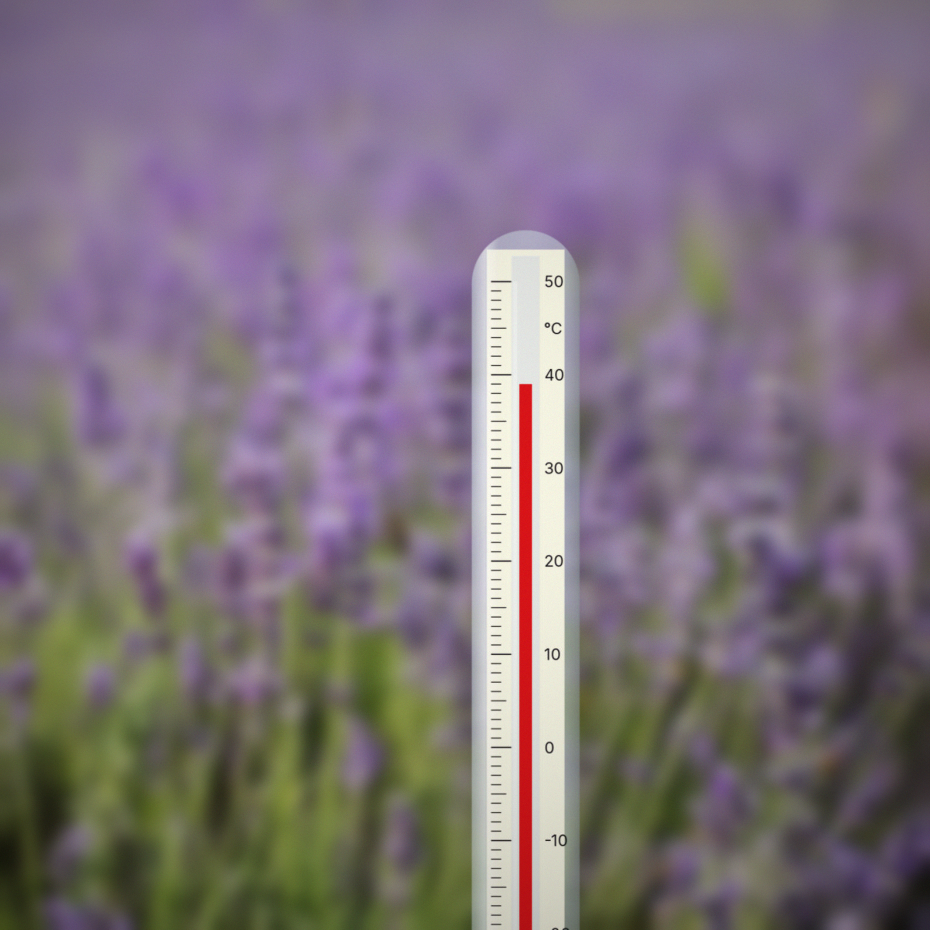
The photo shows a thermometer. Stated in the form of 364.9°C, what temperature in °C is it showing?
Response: 39°C
